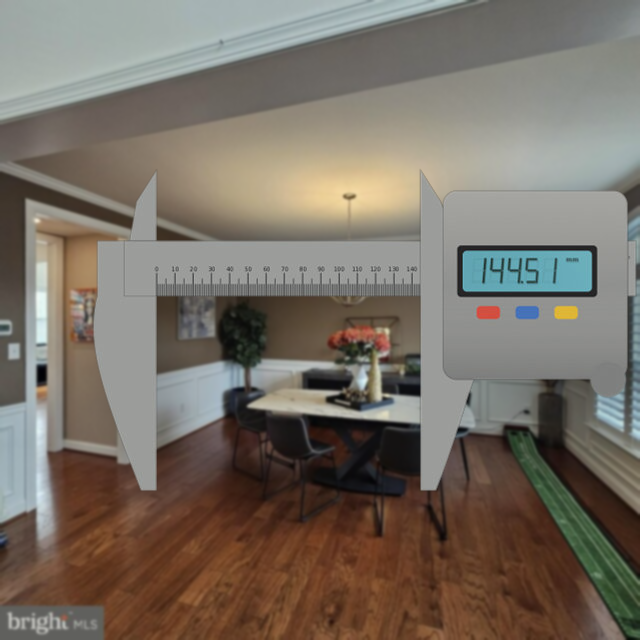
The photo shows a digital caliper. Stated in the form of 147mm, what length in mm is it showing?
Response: 144.51mm
